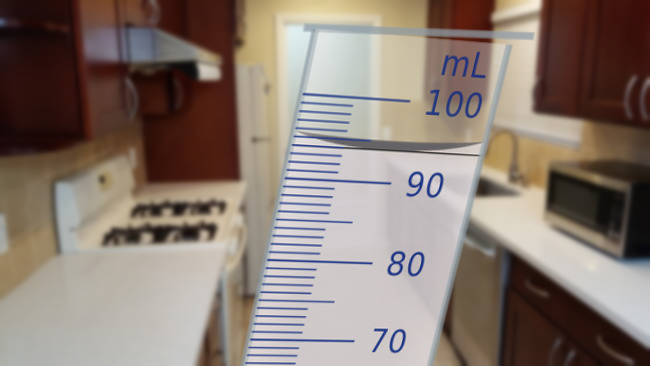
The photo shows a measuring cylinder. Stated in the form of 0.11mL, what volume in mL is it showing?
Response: 94mL
